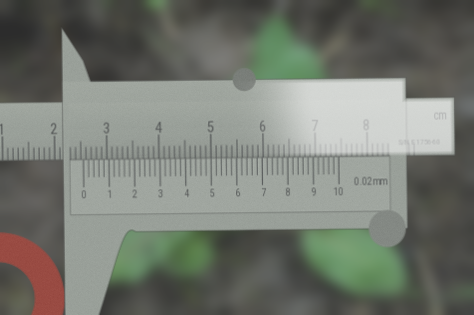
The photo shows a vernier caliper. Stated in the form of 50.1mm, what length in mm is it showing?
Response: 25.5mm
